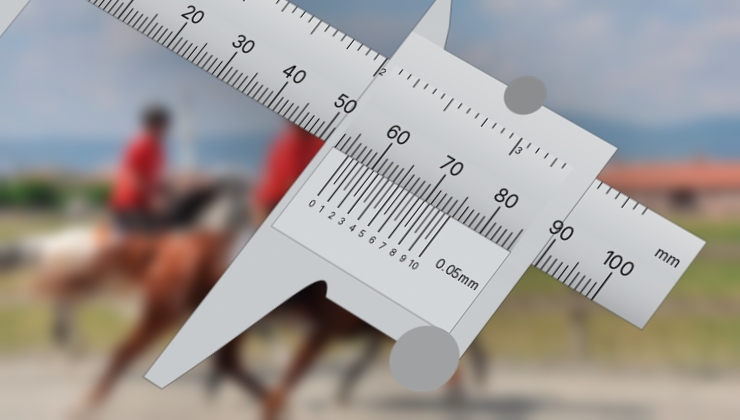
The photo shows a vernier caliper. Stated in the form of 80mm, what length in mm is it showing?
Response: 55.6mm
